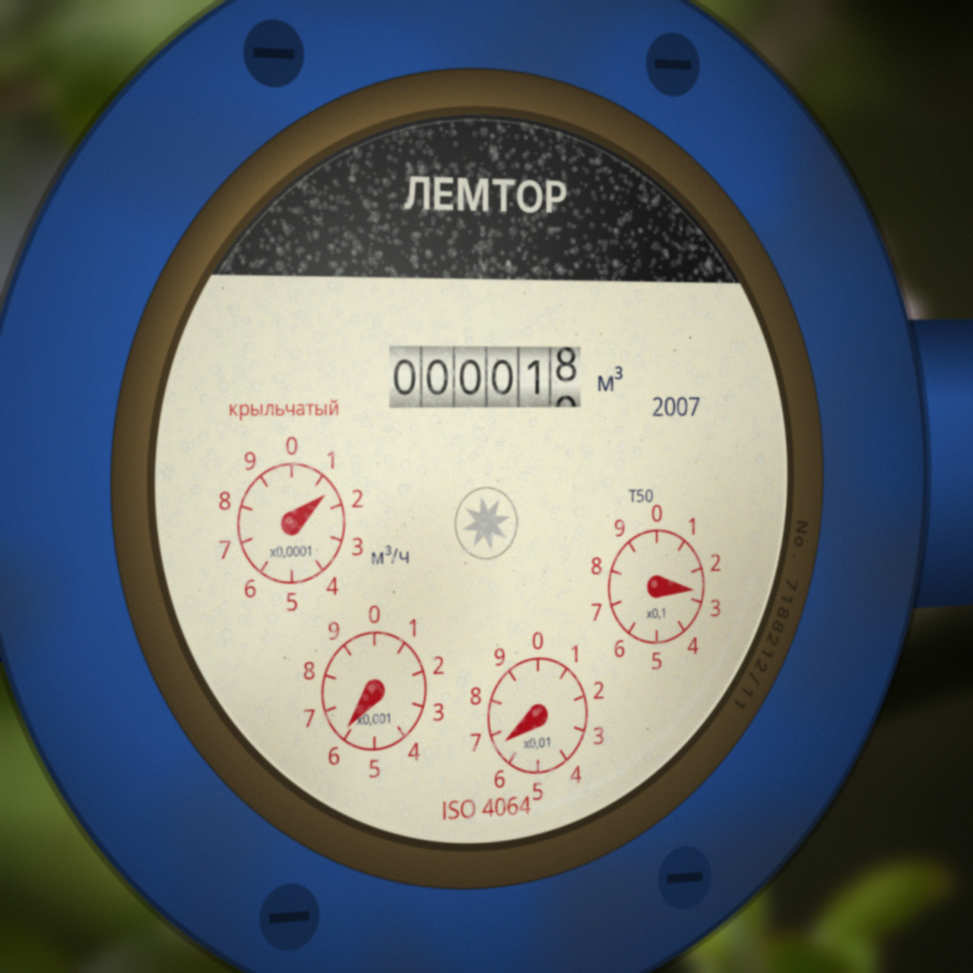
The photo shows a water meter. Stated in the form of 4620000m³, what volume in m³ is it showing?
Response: 18.2661m³
